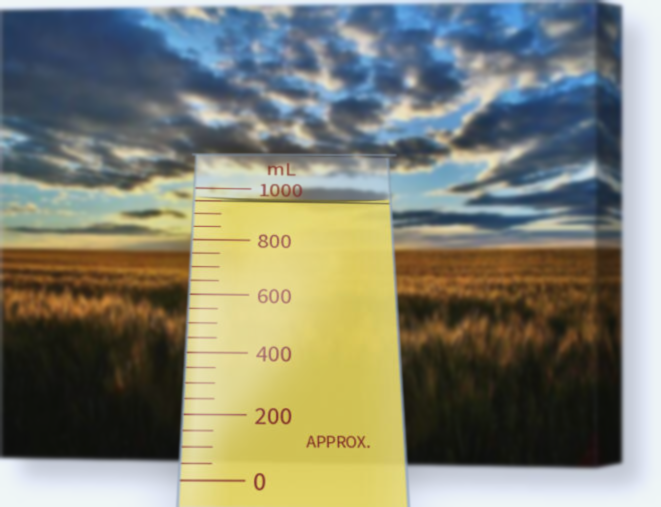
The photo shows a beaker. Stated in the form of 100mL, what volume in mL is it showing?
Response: 950mL
